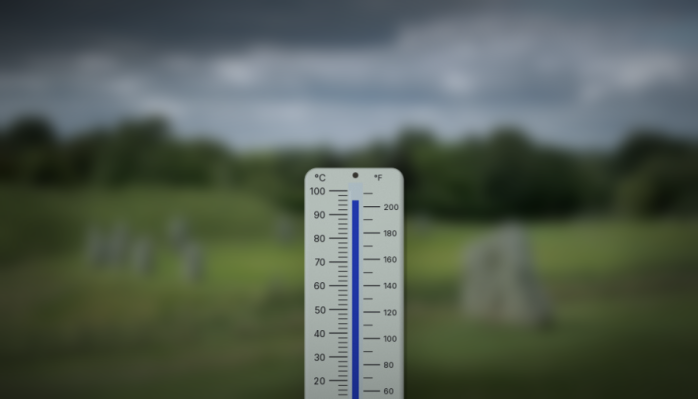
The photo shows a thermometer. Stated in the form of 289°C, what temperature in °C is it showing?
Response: 96°C
